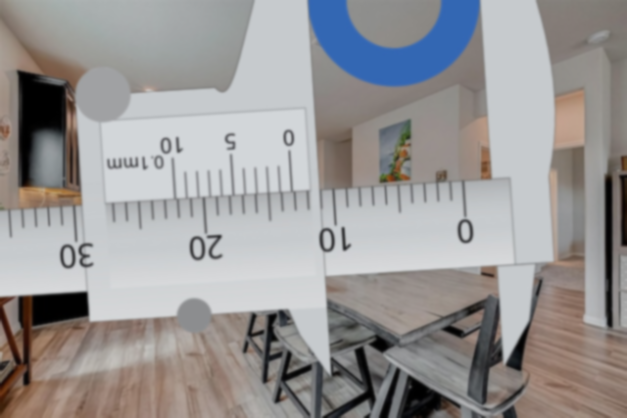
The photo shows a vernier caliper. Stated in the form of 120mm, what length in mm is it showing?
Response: 13.2mm
